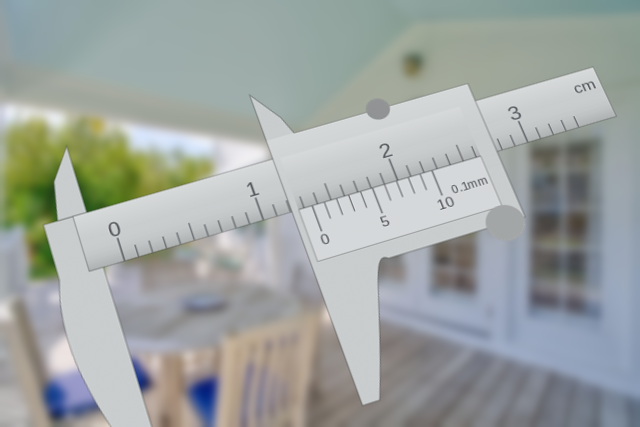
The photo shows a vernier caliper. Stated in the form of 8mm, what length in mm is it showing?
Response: 13.6mm
